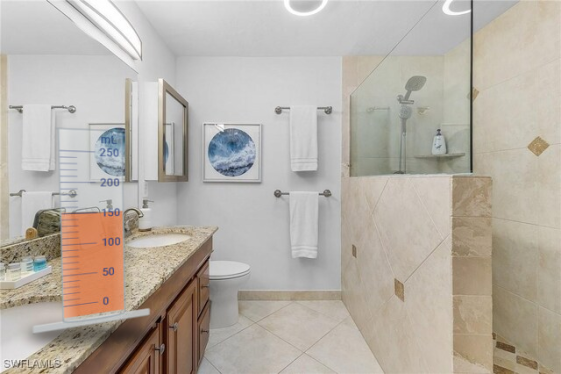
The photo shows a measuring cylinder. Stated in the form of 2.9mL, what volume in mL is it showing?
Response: 150mL
